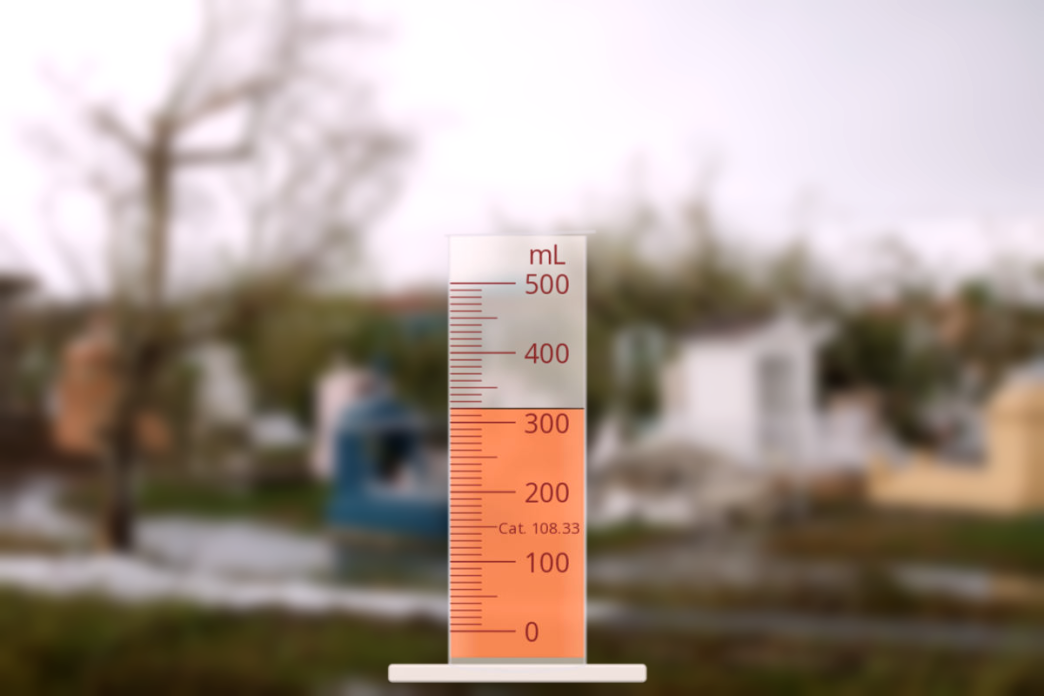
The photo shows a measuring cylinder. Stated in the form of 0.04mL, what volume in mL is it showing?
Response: 320mL
